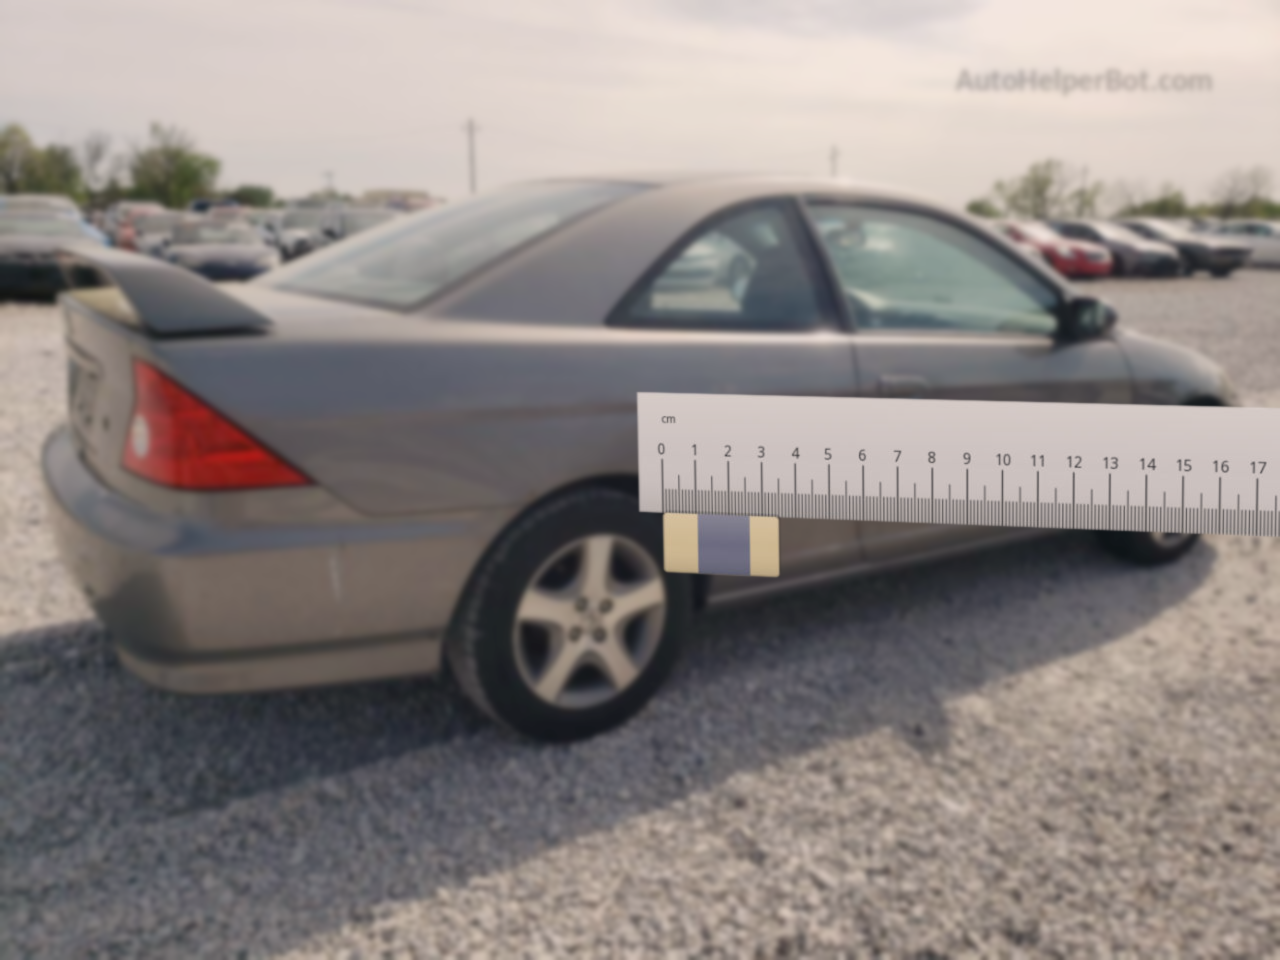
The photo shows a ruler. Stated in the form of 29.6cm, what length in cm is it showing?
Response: 3.5cm
